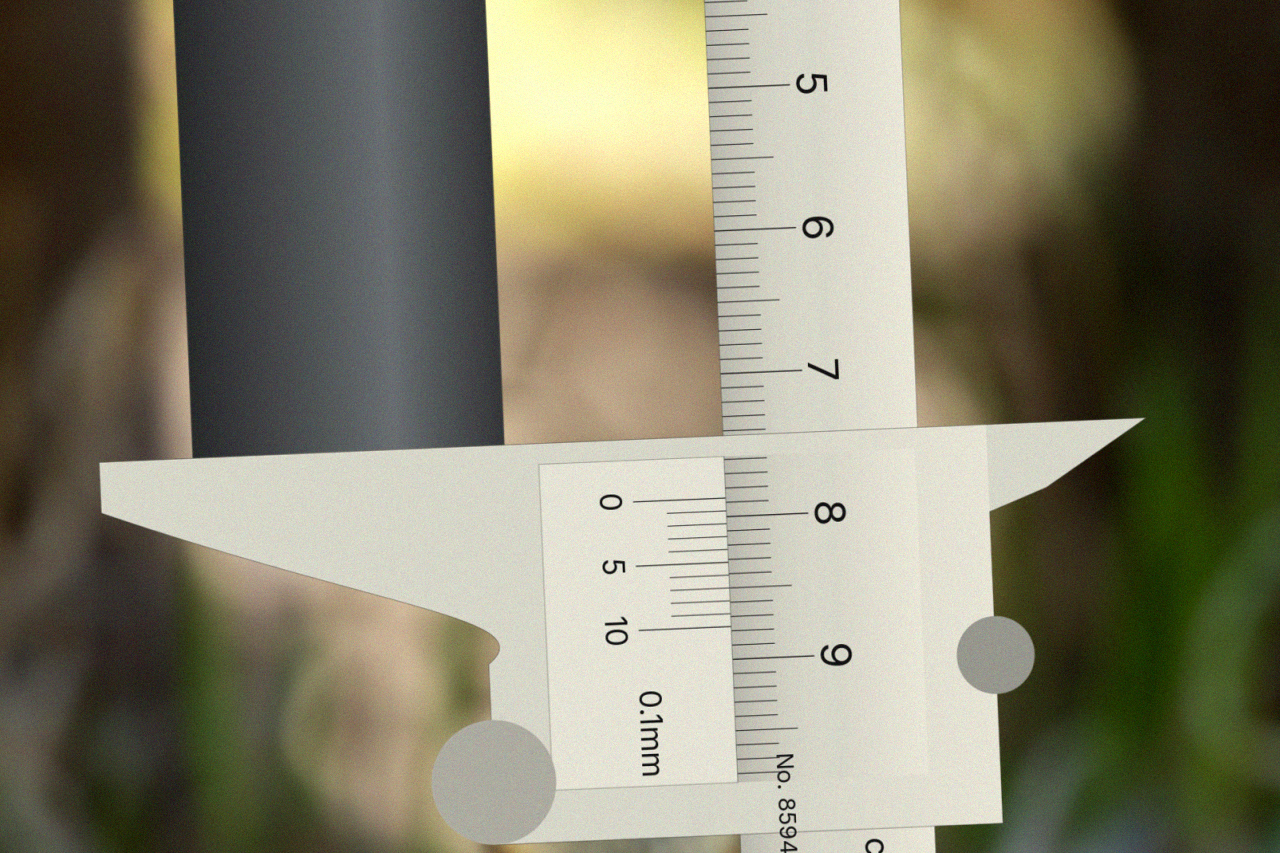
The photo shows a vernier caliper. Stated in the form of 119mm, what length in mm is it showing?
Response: 78.7mm
